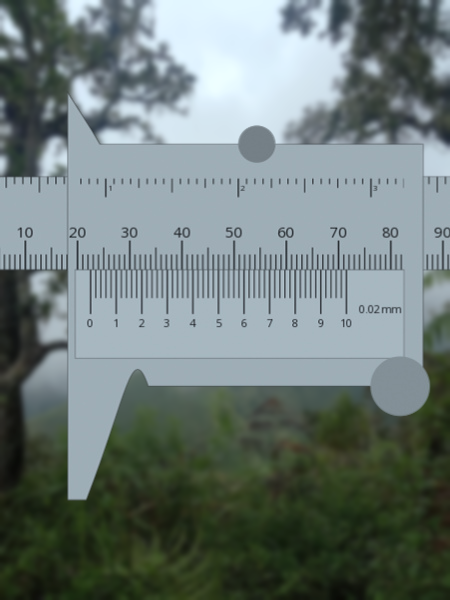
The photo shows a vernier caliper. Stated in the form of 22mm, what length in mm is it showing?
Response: 22.5mm
